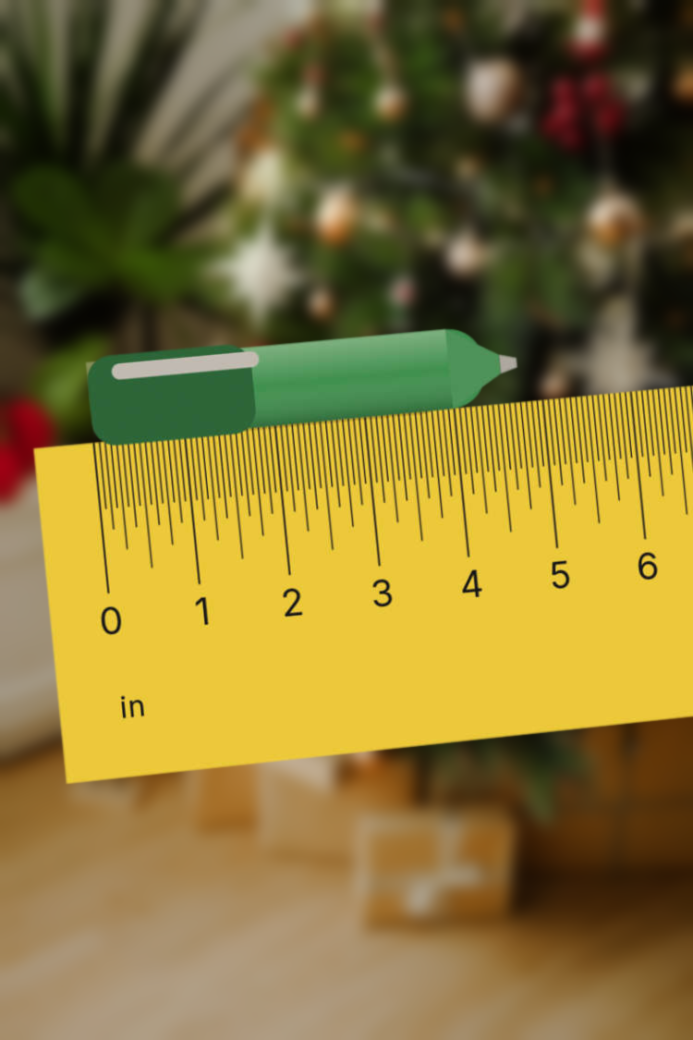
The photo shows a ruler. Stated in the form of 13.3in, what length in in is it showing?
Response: 4.75in
